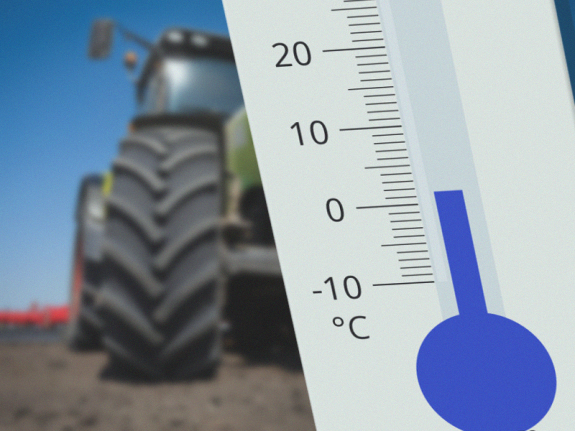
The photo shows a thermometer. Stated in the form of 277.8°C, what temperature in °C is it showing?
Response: 1.5°C
